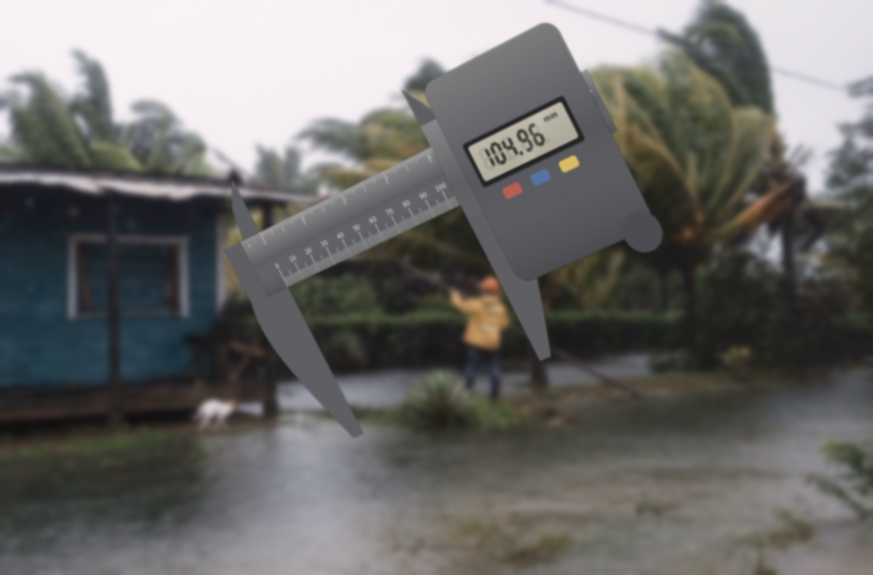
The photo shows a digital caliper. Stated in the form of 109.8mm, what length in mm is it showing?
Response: 104.96mm
